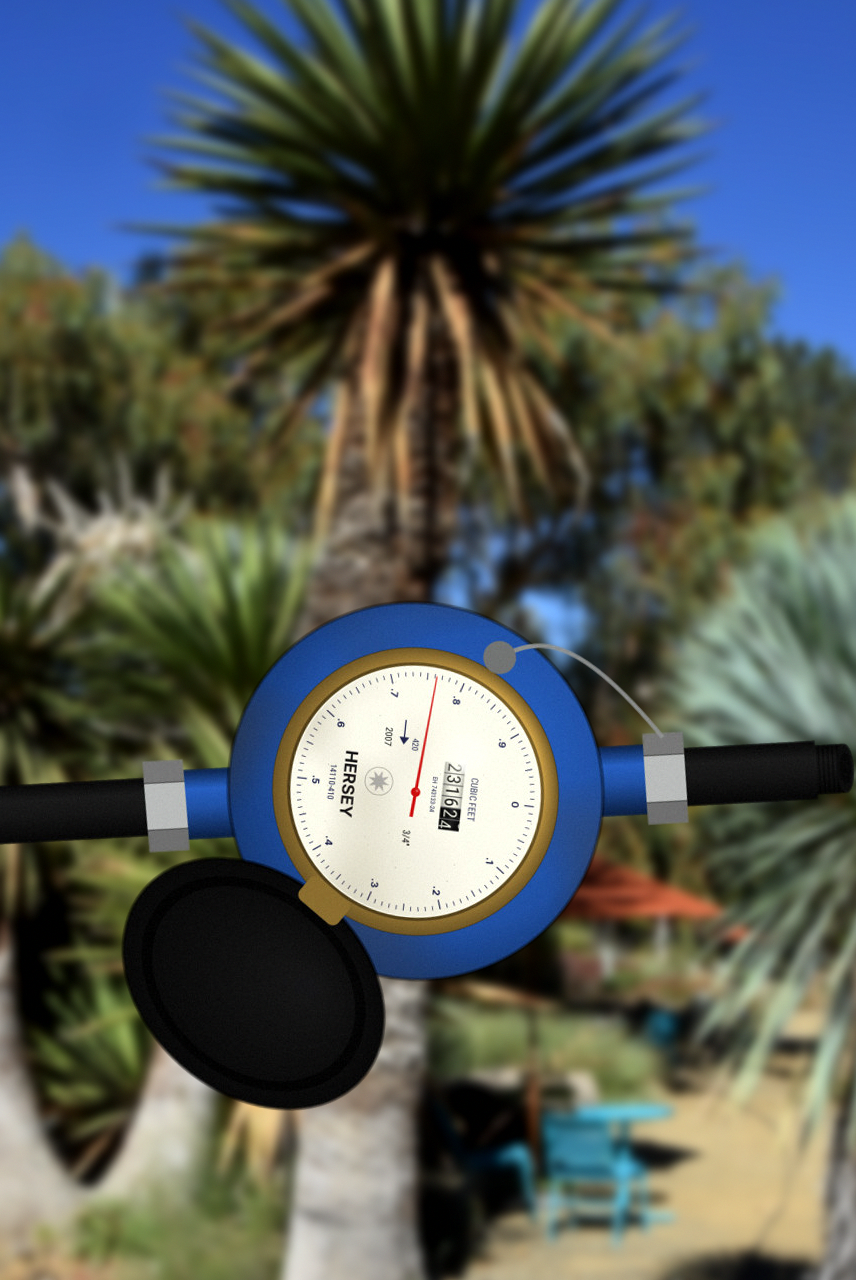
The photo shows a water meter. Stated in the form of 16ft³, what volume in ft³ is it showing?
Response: 231623.76ft³
